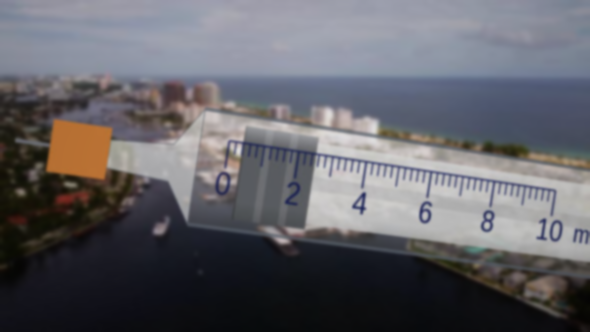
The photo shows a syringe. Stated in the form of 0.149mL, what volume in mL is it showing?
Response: 0.4mL
